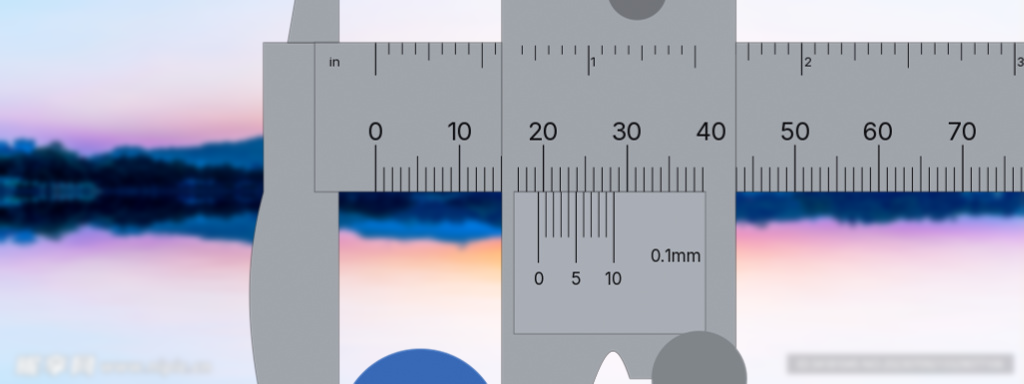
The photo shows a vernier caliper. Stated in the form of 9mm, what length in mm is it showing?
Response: 19.4mm
